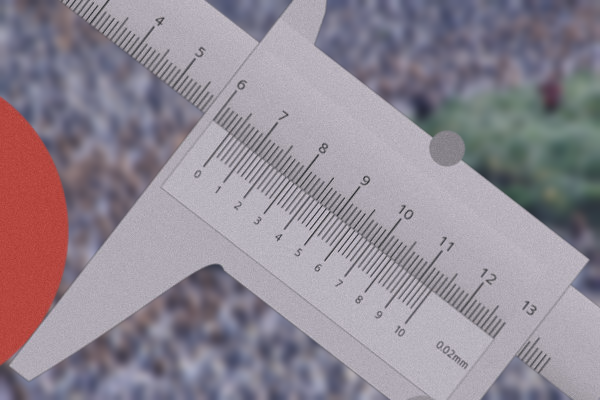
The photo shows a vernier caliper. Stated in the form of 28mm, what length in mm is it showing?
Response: 64.0mm
